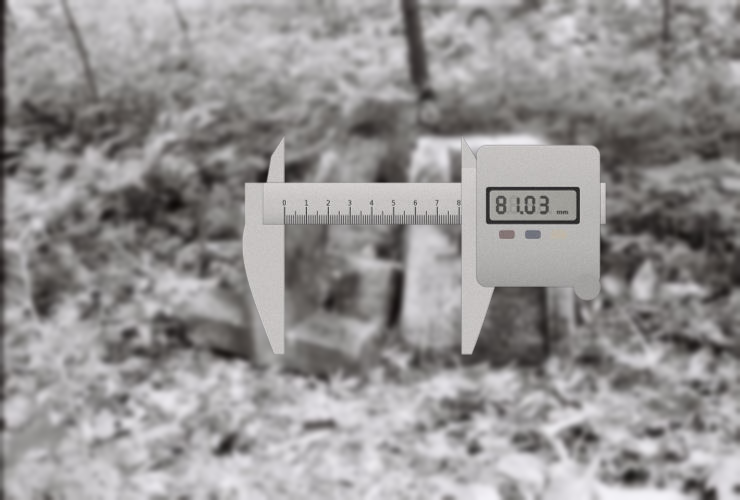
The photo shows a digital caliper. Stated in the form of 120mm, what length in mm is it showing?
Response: 81.03mm
